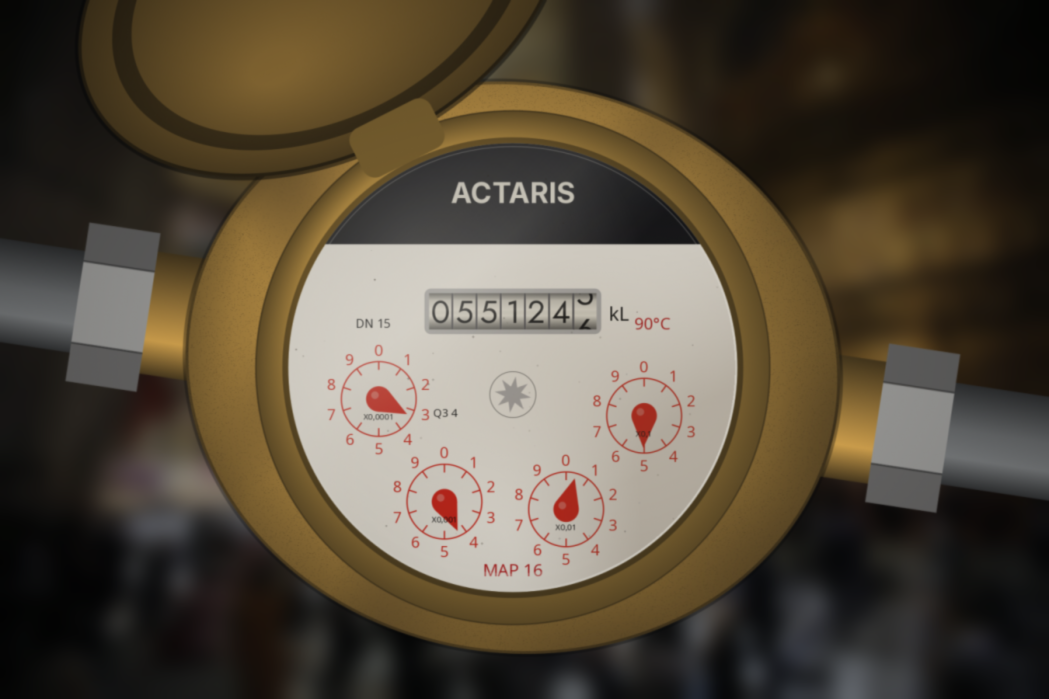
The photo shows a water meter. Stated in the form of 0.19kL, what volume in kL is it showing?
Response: 551245.5043kL
